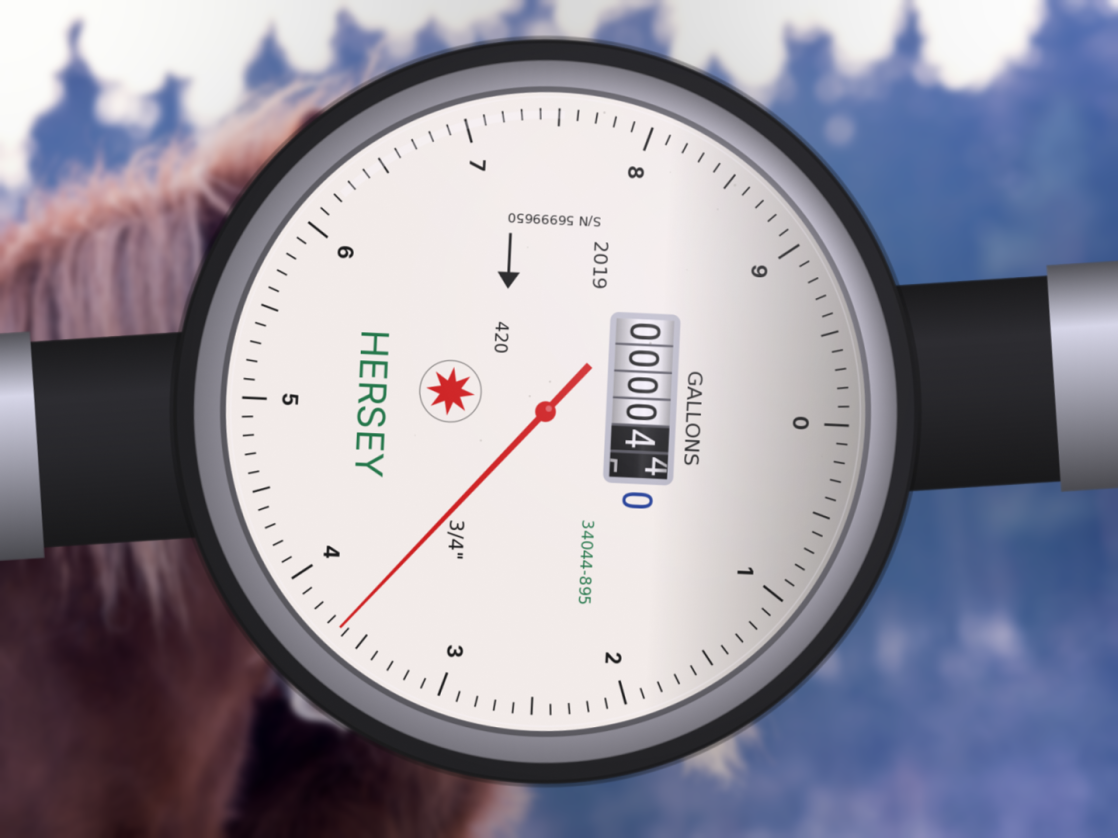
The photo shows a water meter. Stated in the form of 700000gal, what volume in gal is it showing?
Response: 443.6gal
